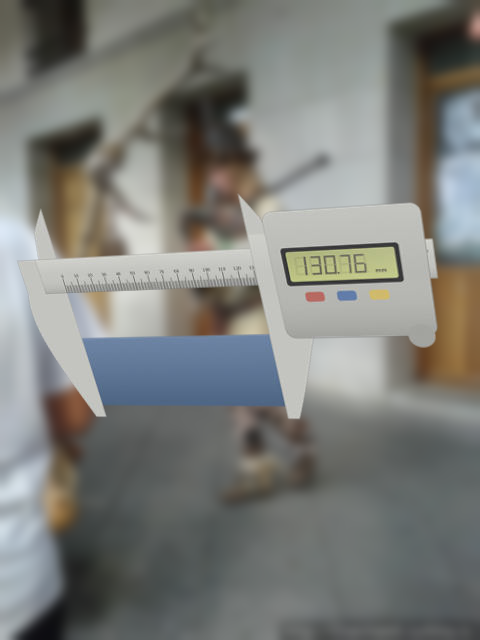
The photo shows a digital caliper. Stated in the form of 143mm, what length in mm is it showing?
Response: 130.76mm
